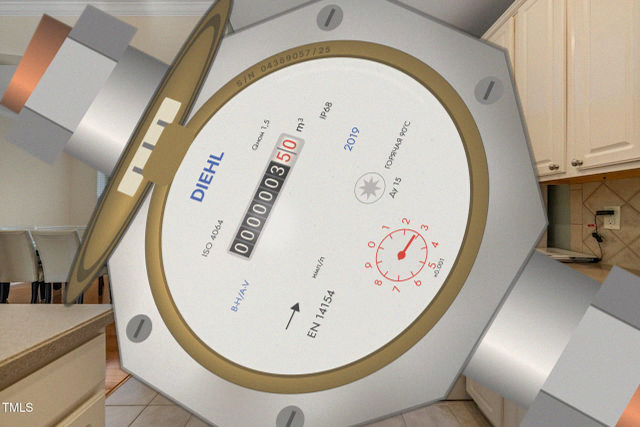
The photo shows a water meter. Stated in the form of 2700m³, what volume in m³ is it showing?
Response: 3.502m³
